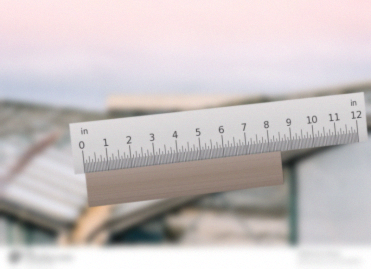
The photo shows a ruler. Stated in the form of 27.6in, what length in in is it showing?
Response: 8.5in
